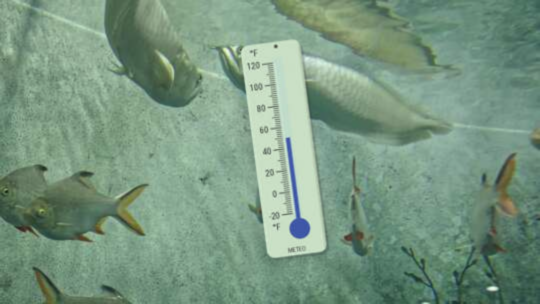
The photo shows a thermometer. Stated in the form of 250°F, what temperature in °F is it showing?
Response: 50°F
